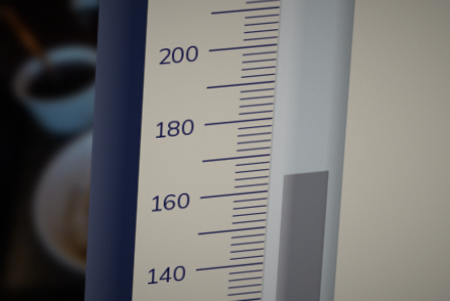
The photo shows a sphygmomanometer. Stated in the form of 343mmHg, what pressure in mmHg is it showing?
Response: 164mmHg
